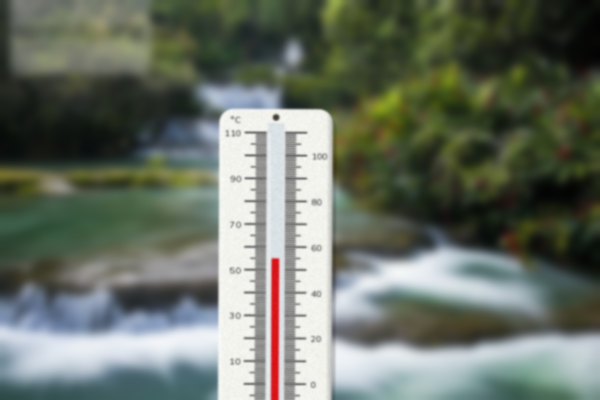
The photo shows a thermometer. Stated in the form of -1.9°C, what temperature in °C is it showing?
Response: 55°C
